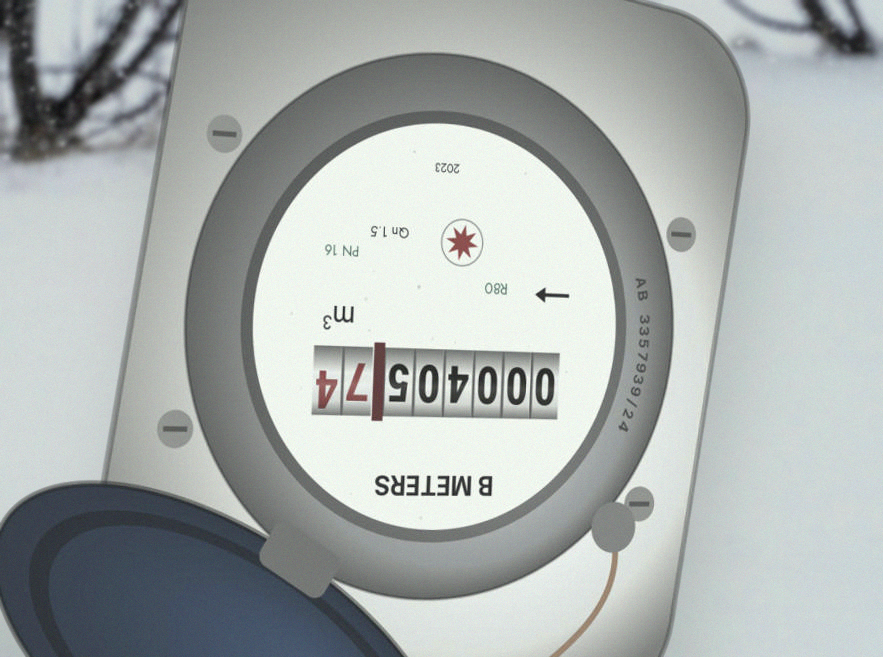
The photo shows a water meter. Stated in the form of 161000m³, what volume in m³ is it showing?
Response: 405.74m³
